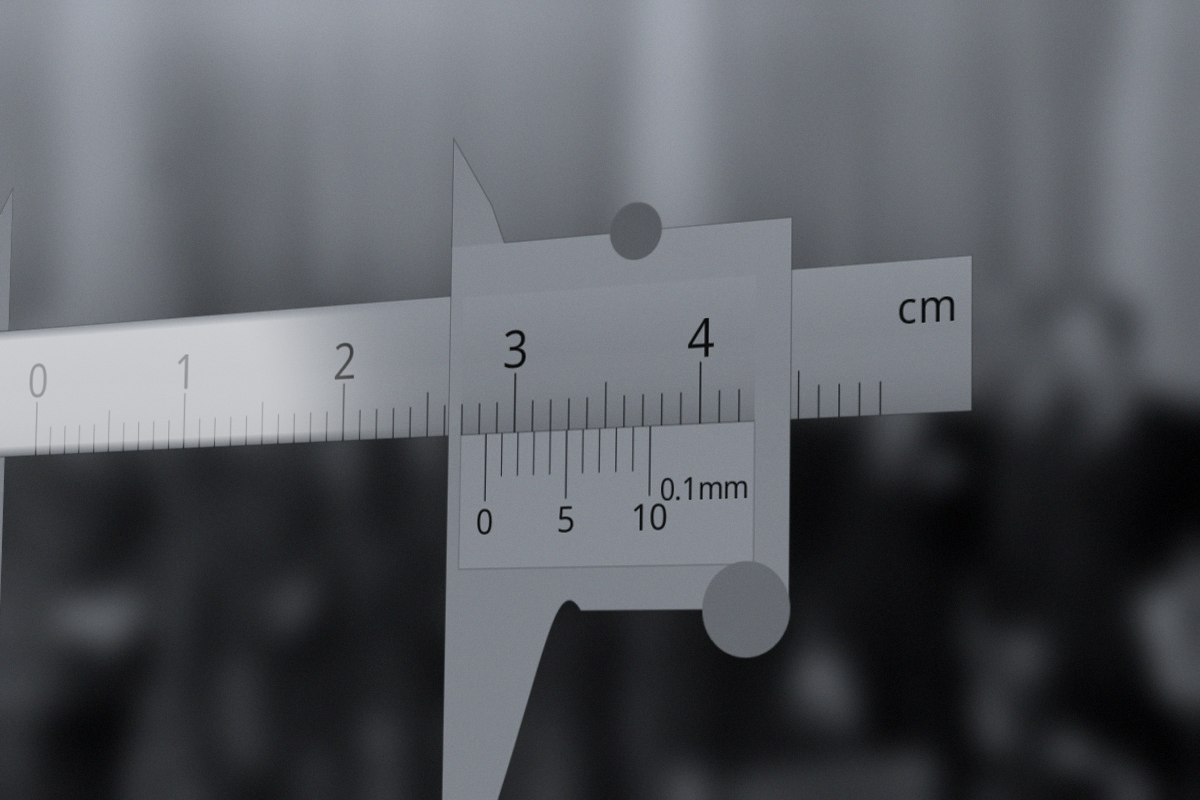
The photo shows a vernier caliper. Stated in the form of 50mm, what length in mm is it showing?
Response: 28.4mm
